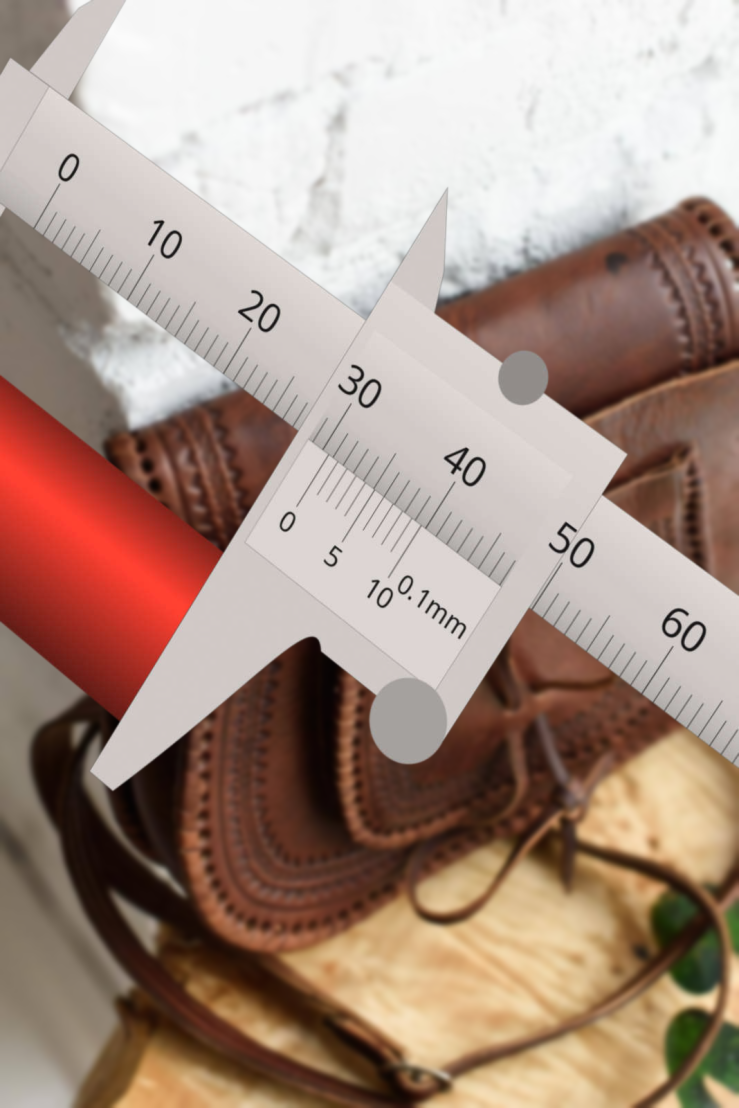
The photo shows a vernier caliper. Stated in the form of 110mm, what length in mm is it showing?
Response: 30.6mm
